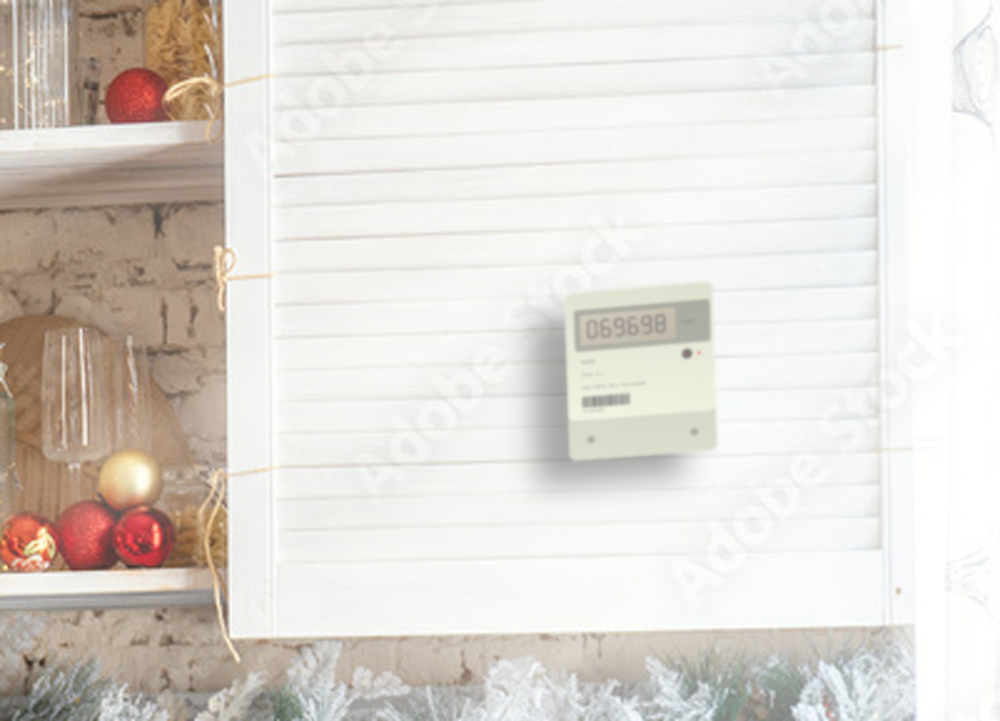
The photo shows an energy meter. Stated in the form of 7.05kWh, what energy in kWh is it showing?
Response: 69698kWh
